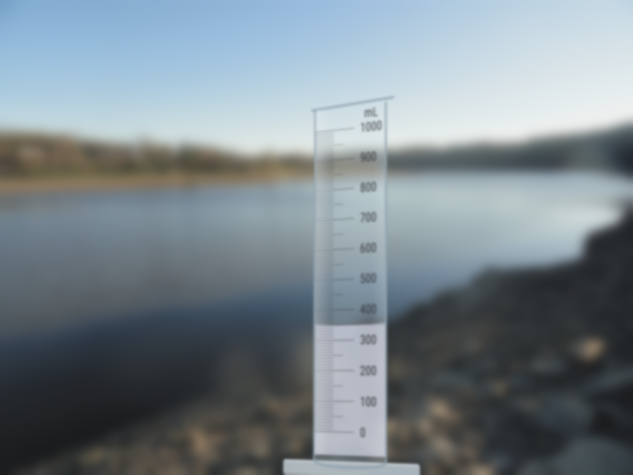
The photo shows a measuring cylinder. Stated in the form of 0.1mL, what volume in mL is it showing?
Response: 350mL
